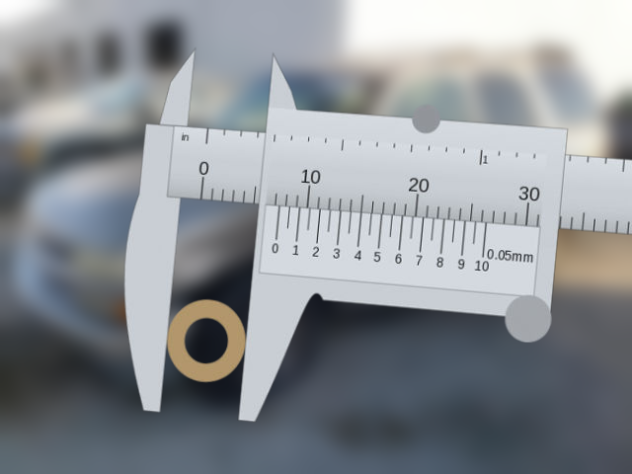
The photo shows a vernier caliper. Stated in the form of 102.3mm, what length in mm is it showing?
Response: 7.4mm
